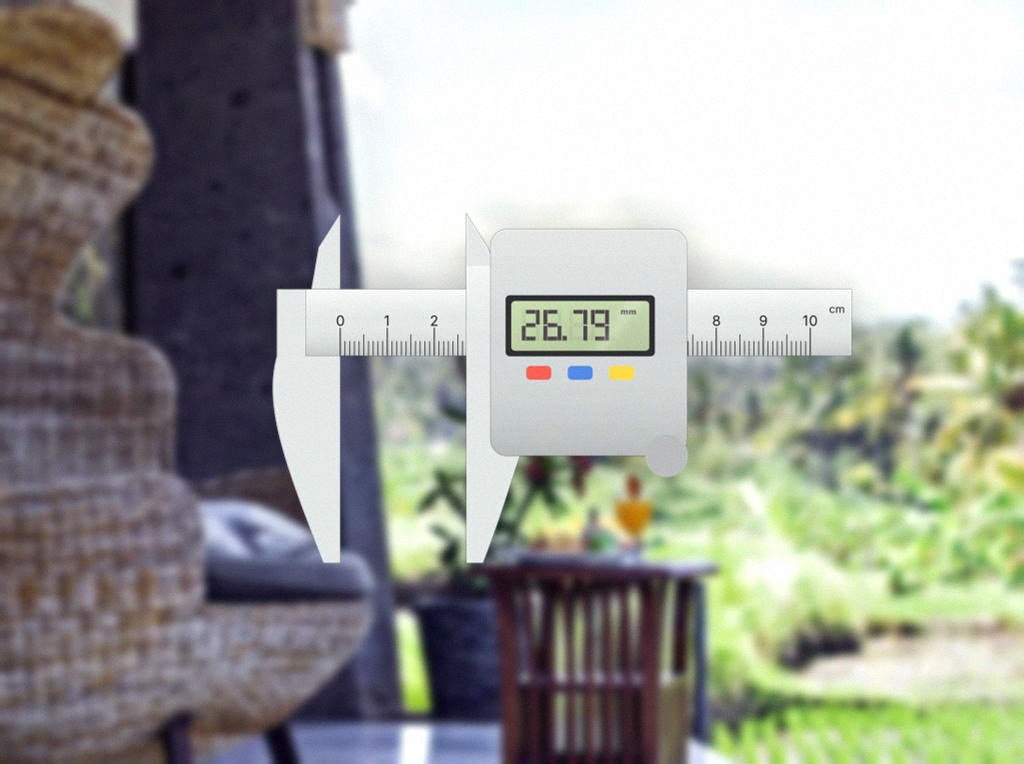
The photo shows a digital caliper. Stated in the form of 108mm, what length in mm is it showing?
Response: 26.79mm
